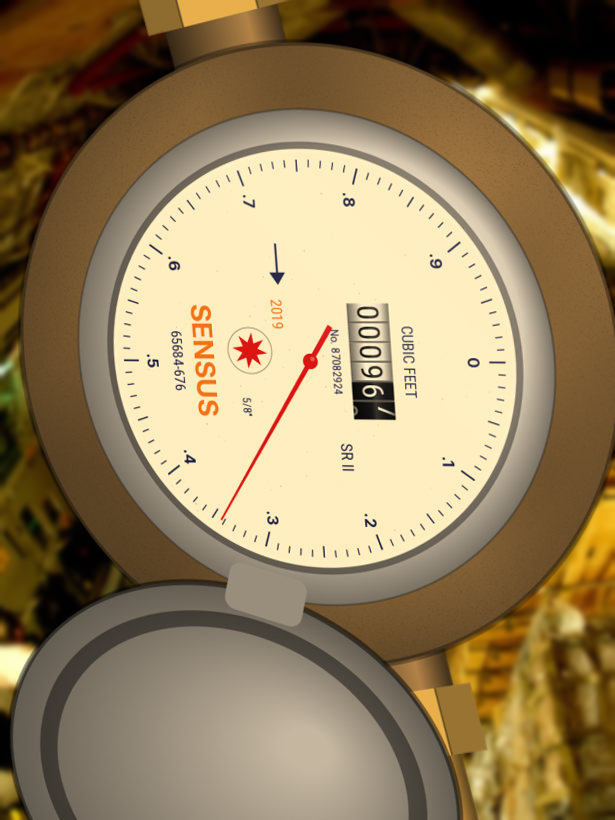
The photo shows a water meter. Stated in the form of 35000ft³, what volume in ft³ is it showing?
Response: 967.34ft³
